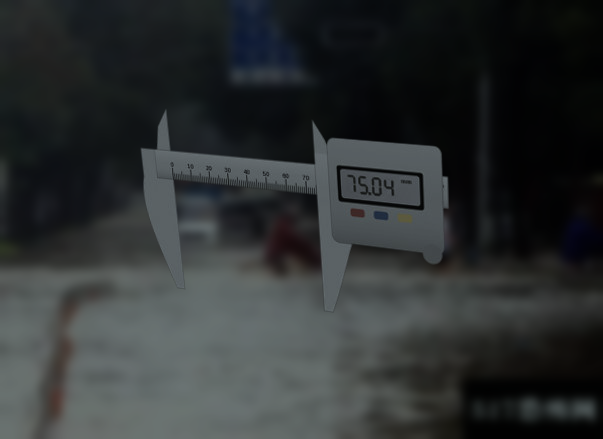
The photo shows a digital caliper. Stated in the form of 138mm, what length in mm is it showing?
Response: 75.04mm
